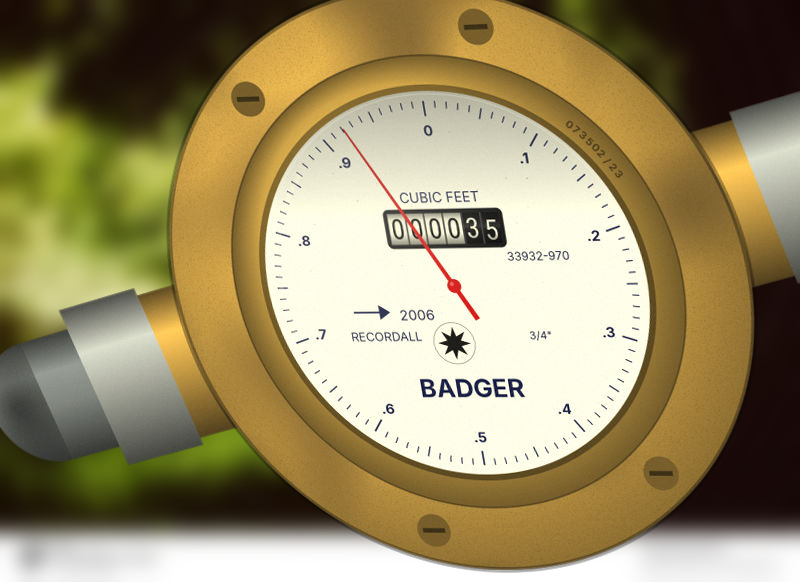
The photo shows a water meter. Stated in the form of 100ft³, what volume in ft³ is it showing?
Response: 34.92ft³
